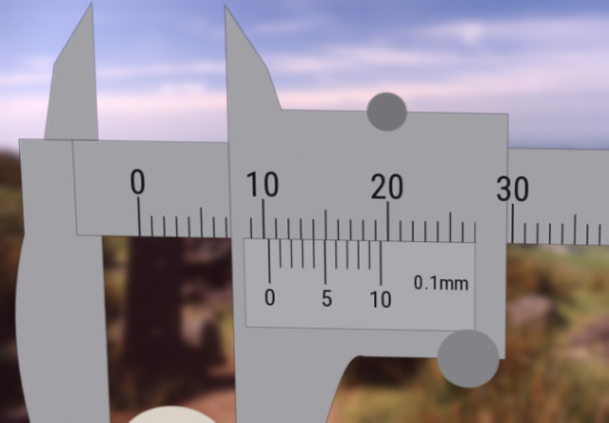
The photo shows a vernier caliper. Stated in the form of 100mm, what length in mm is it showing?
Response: 10.4mm
